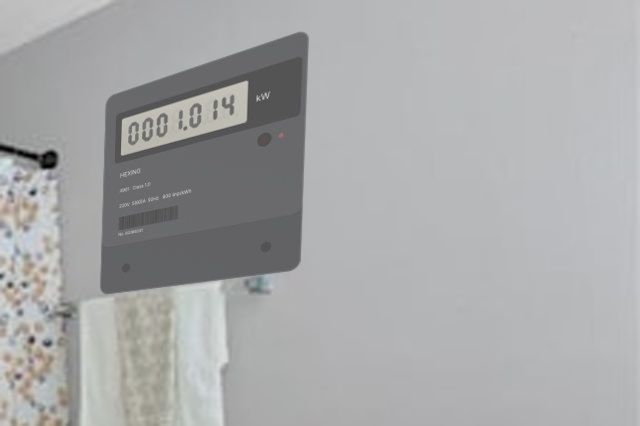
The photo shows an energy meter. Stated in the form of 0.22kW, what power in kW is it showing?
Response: 1.014kW
